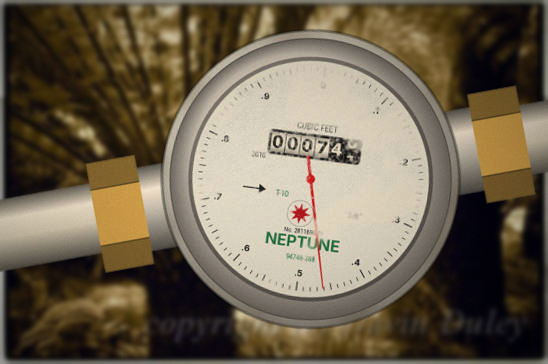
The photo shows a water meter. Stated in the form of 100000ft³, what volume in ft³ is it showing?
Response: 740.46ft³
